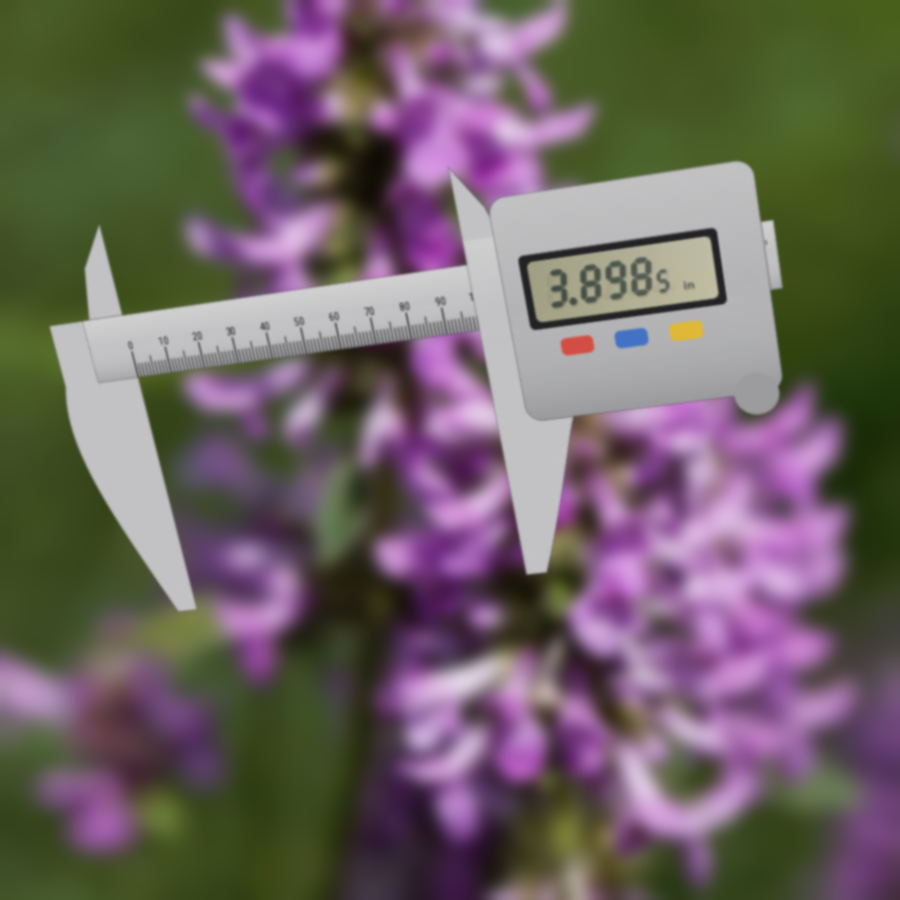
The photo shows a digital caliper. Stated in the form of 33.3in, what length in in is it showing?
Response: 3.8985in
